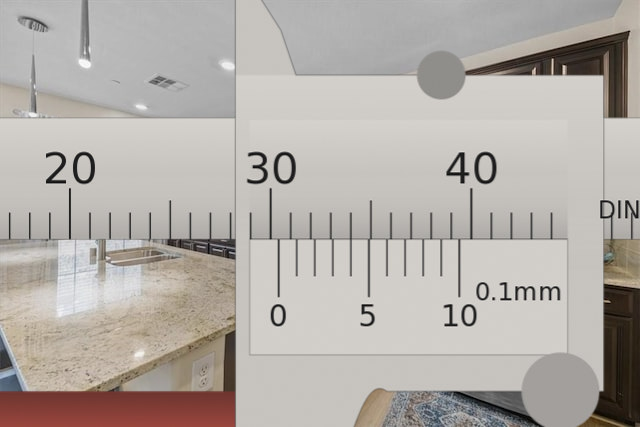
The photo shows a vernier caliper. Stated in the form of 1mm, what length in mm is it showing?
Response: 30.4mm
